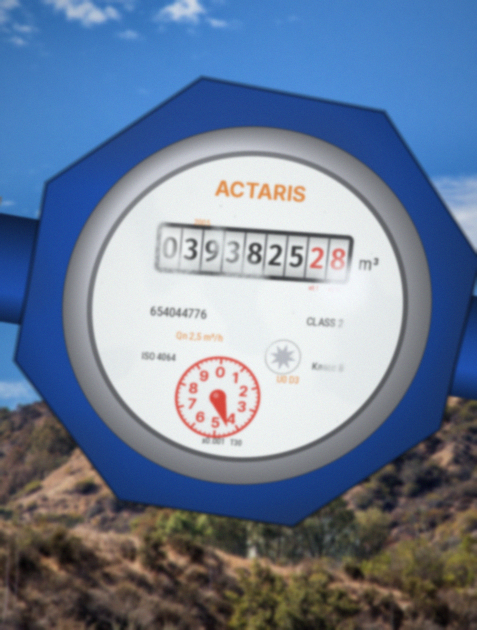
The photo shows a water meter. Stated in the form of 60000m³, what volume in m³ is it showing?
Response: 393825.284m³
